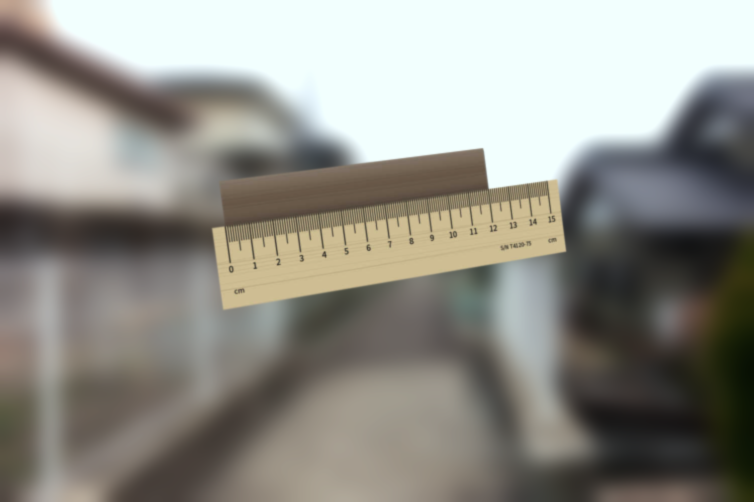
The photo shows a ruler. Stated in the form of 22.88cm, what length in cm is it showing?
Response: 12cm
